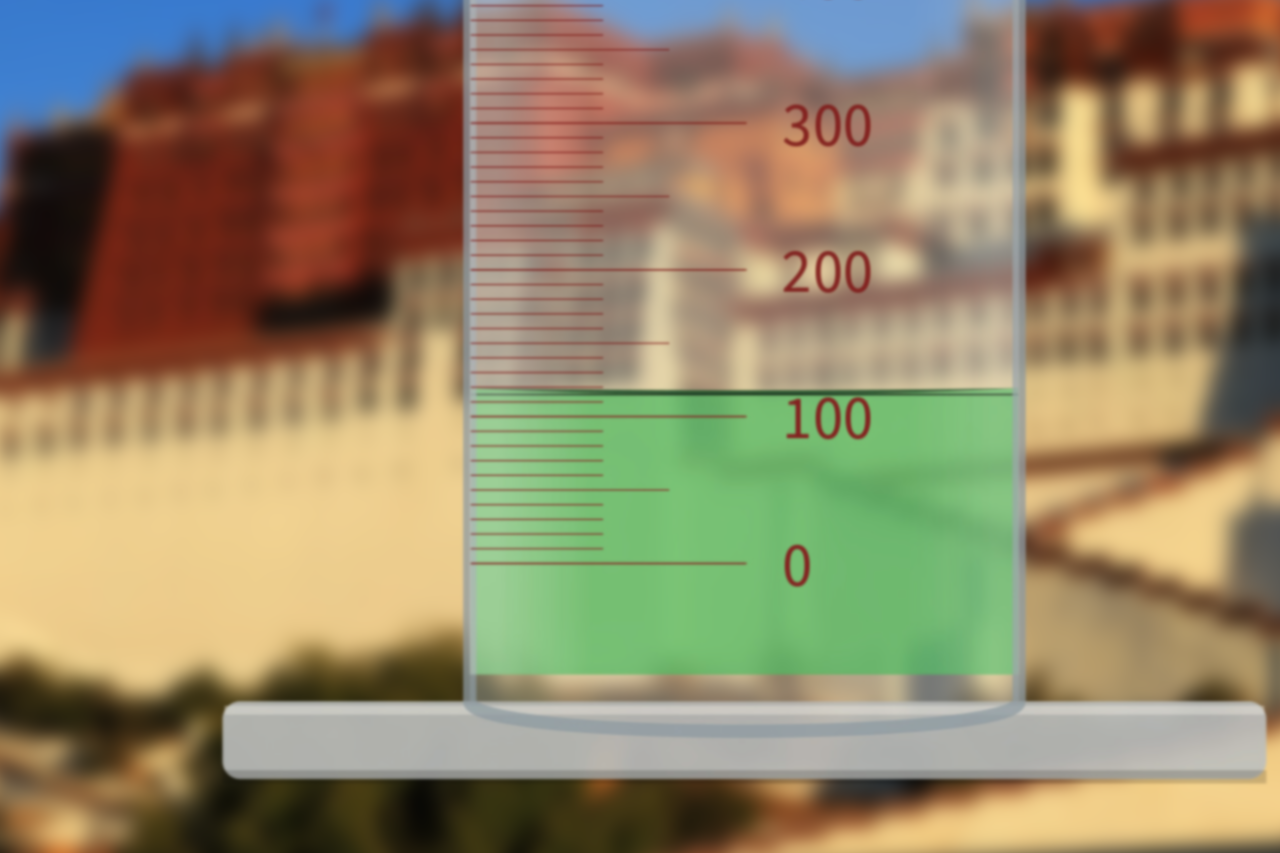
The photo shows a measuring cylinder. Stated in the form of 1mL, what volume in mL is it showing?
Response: 115mL
